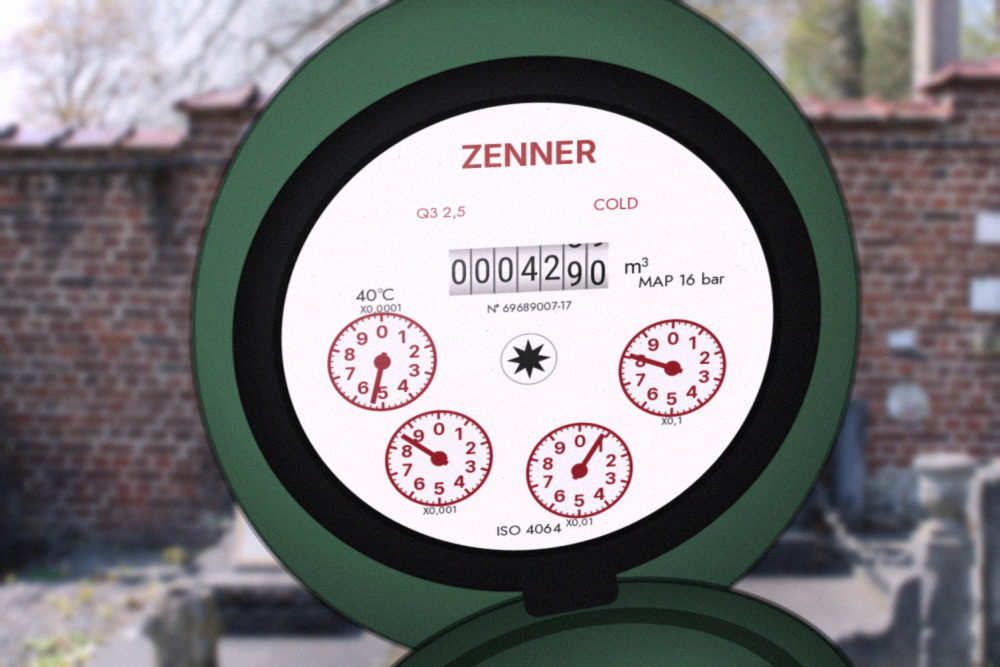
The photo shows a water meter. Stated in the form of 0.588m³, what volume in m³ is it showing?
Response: 4289.8085m³
